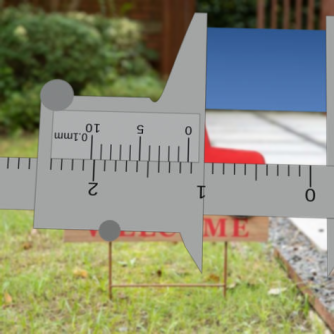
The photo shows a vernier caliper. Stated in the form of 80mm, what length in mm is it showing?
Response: 11.3mm
